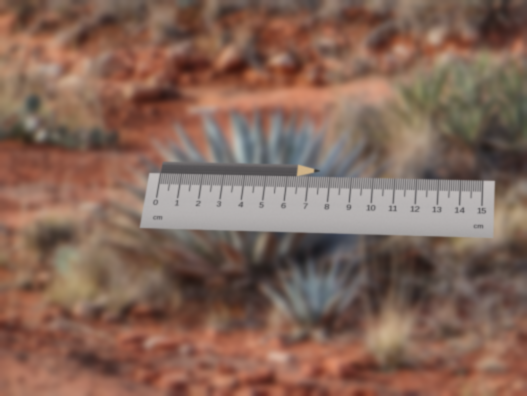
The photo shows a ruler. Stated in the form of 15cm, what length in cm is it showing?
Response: 7.5cm
